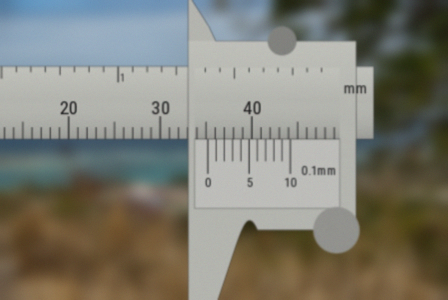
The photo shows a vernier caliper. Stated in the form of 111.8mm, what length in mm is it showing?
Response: 35.2mm
